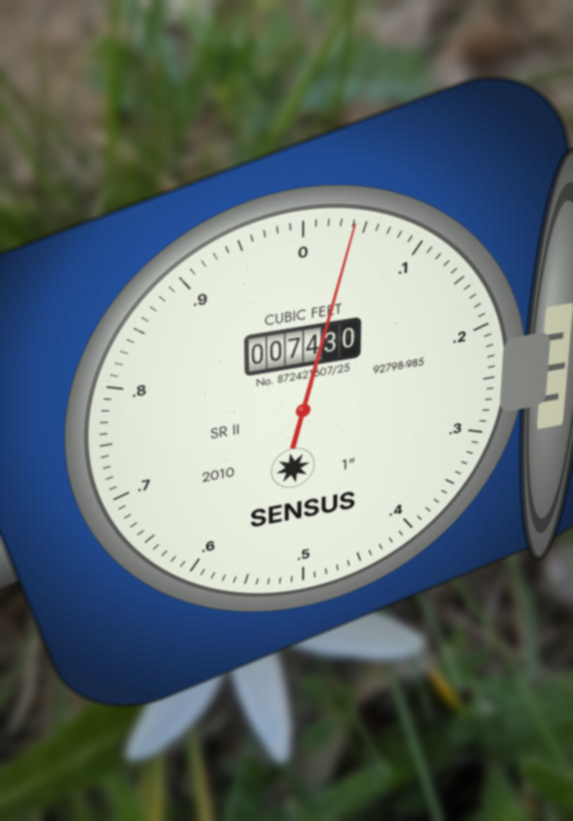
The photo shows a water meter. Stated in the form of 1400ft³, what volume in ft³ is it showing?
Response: 7430.04ft³
